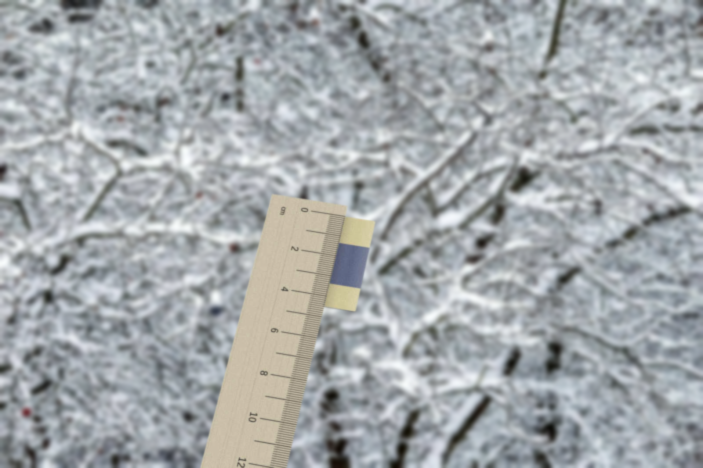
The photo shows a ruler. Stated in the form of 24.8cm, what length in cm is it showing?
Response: 4.5cm
